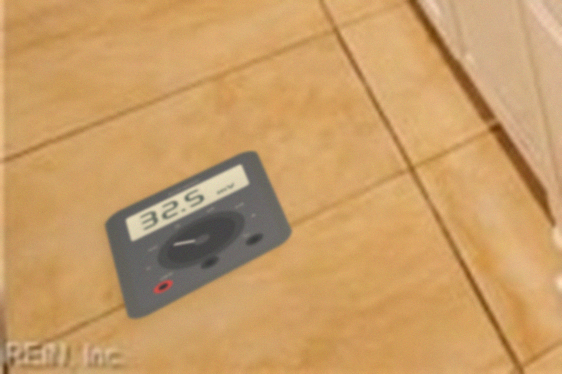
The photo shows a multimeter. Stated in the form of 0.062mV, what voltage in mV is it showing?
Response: 32.5mV
